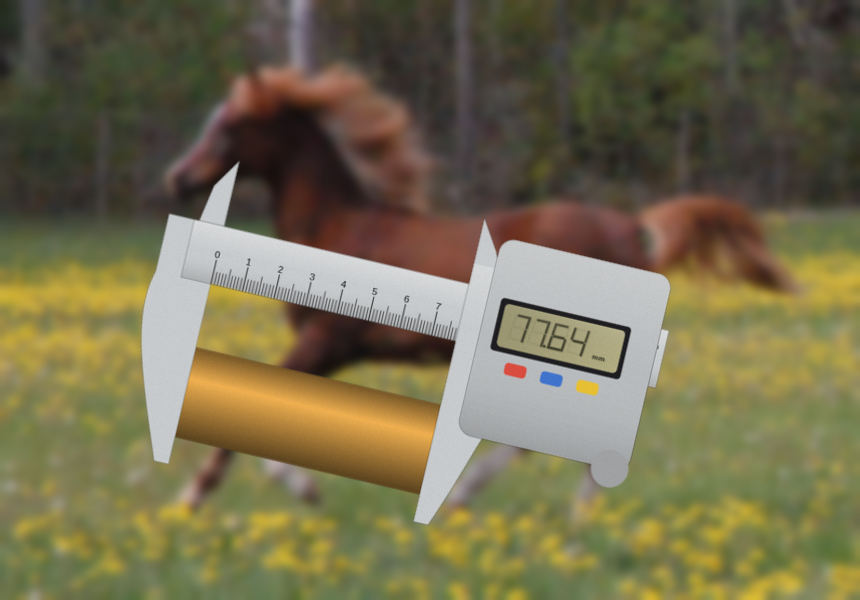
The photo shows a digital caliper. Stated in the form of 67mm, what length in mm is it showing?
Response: 77.64mm
